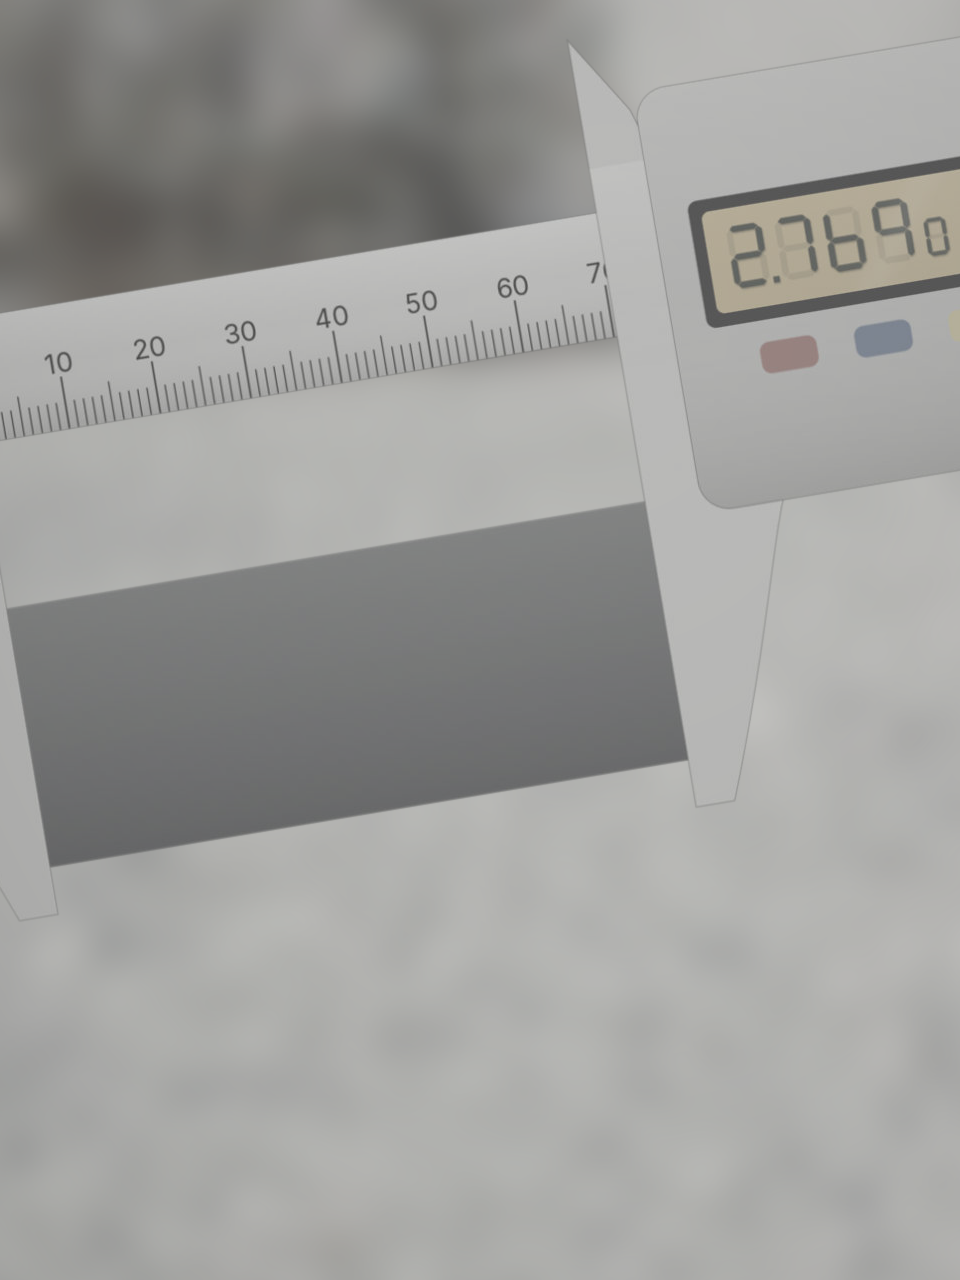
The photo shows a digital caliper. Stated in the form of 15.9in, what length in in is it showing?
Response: 2.7690in
